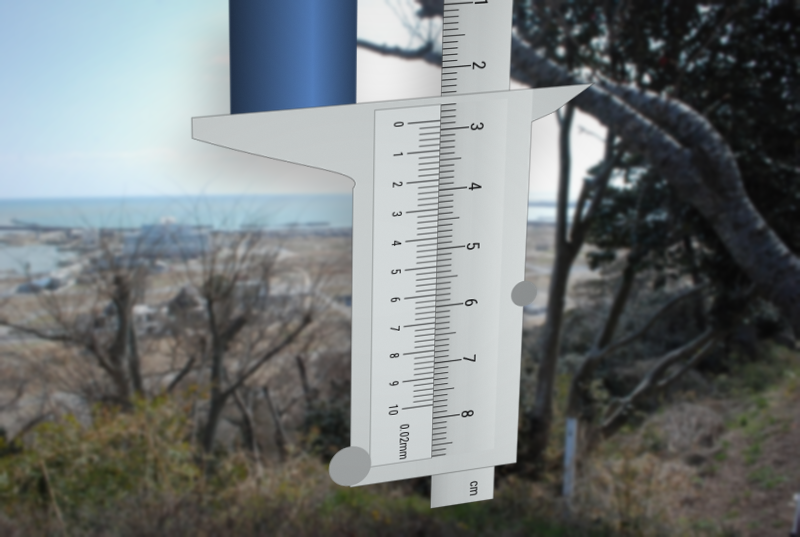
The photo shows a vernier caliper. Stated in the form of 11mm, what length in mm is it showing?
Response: 28.5mm
